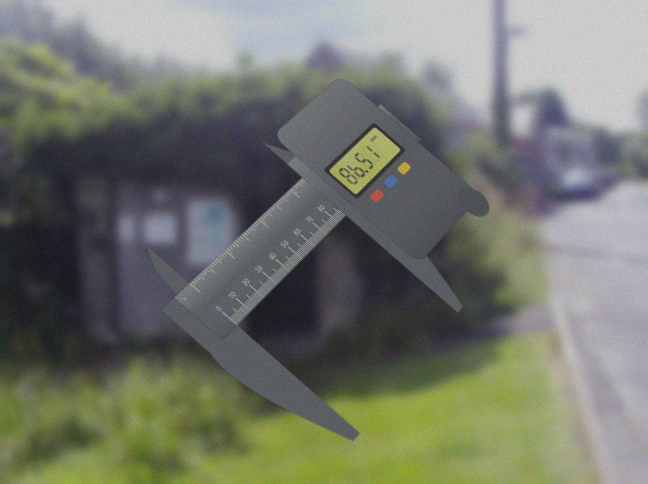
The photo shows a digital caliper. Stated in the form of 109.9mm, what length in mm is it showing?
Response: 86.51mm
